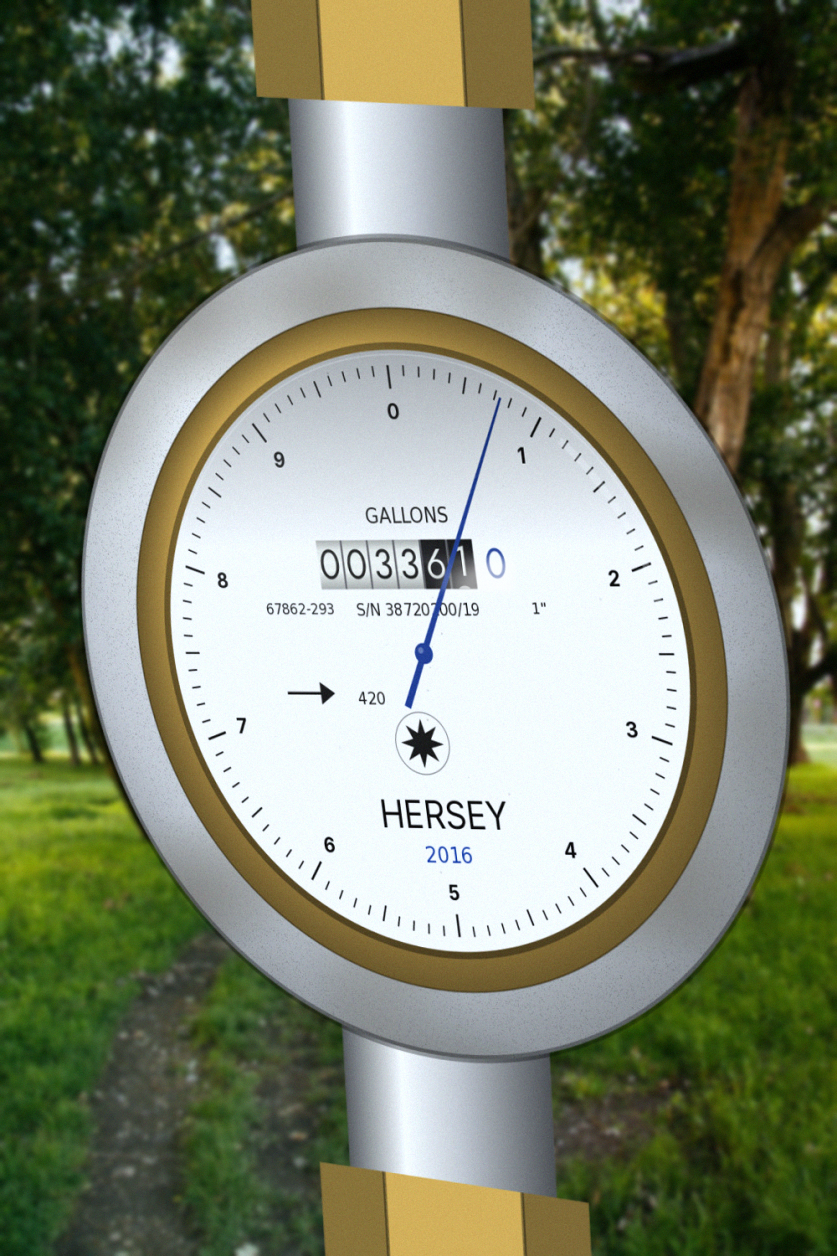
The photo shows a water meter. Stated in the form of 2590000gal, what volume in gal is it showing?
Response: 33610.7gal
